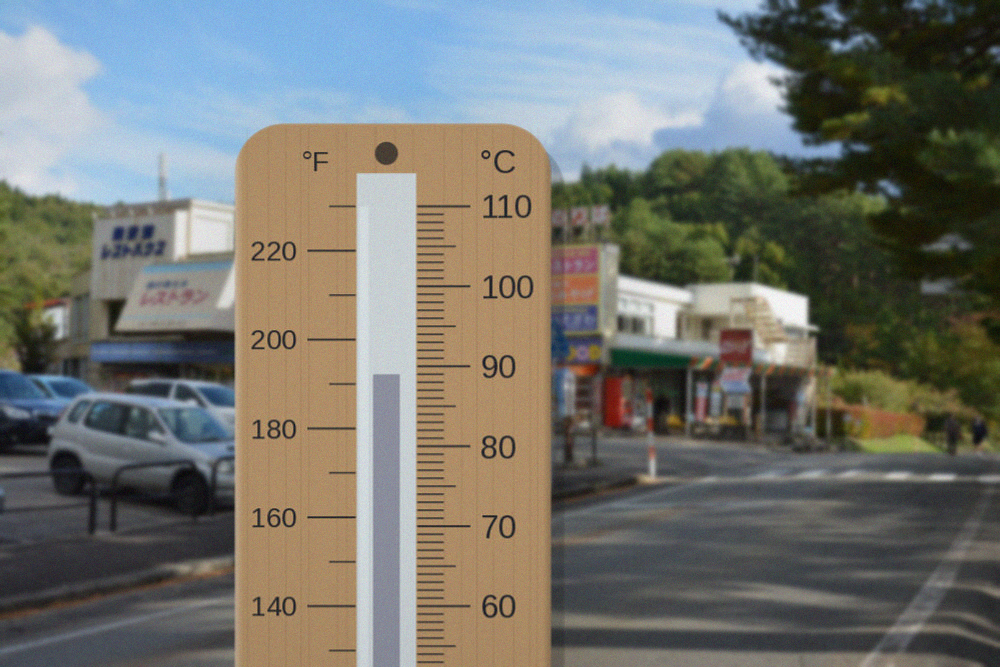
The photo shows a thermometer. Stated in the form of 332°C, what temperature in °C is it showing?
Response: 89°C
